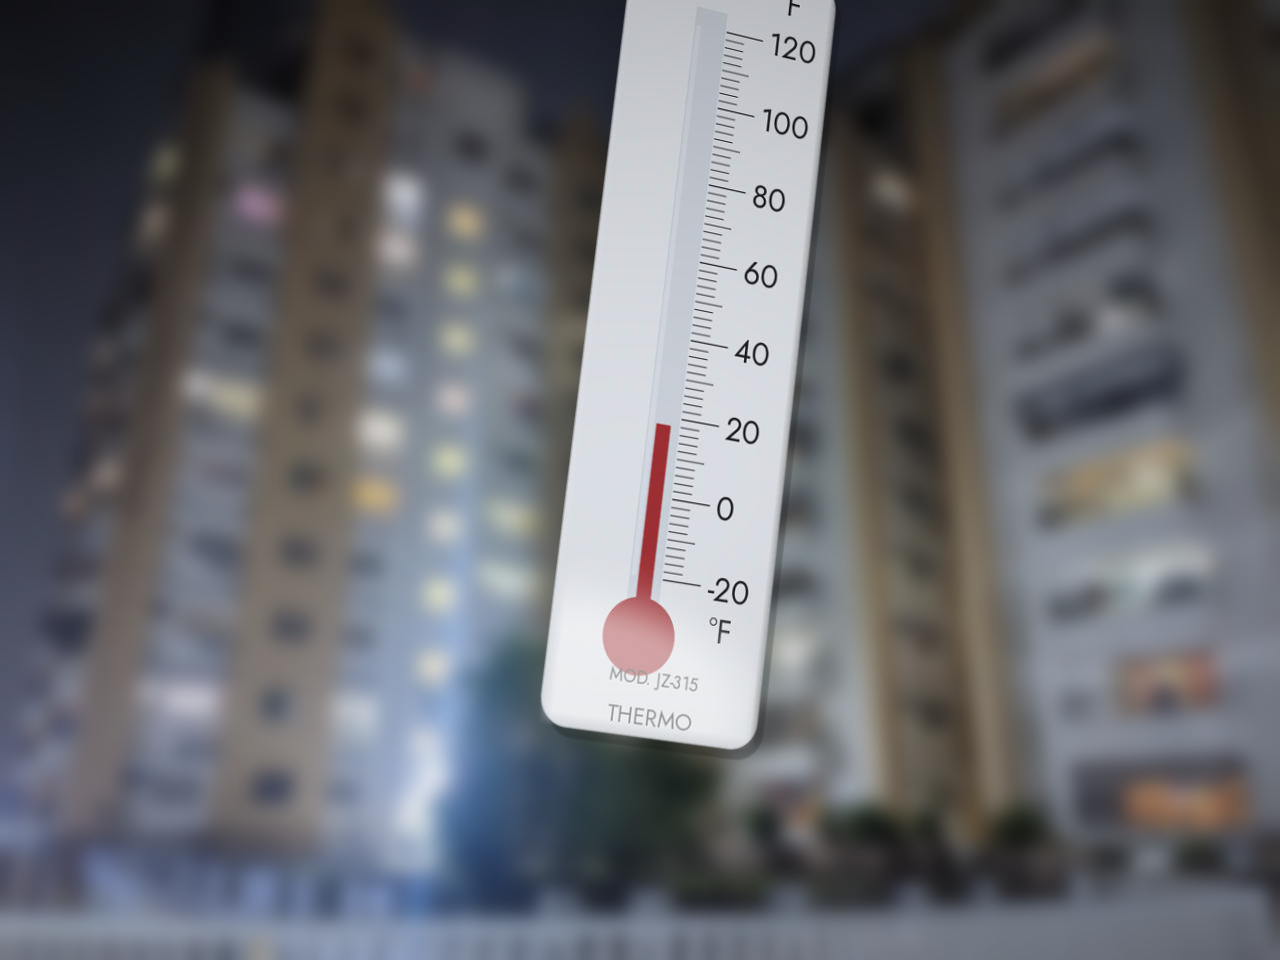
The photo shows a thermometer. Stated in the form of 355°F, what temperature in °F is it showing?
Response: 18°F
